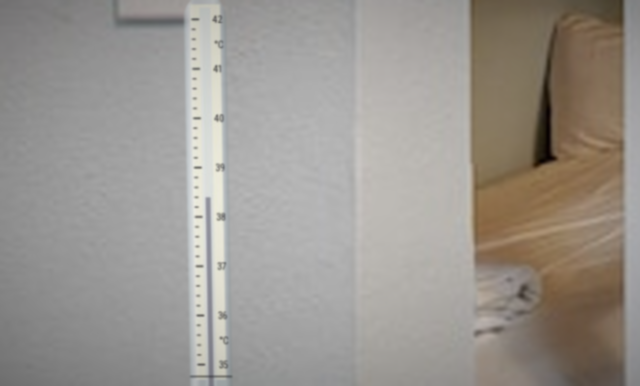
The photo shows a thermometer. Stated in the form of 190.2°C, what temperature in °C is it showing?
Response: 38.4°C
